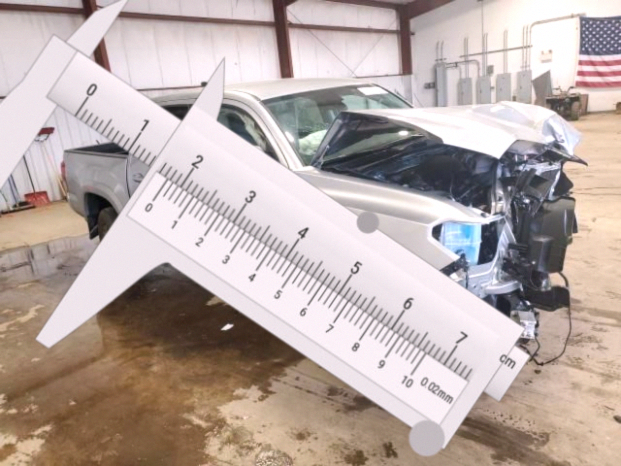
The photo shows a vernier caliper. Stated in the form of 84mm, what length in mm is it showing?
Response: 17.6mm
